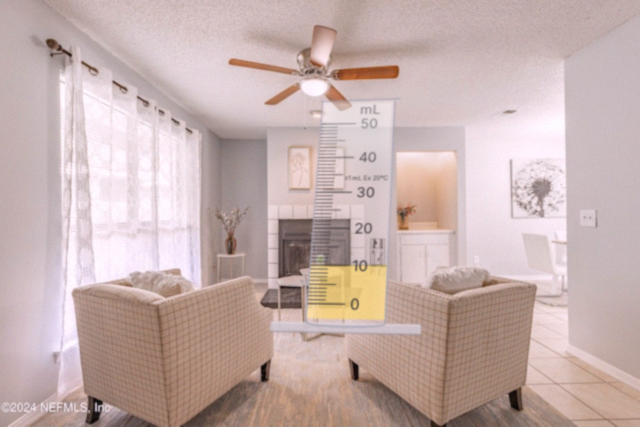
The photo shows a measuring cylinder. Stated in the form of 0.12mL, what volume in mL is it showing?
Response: 10mL
